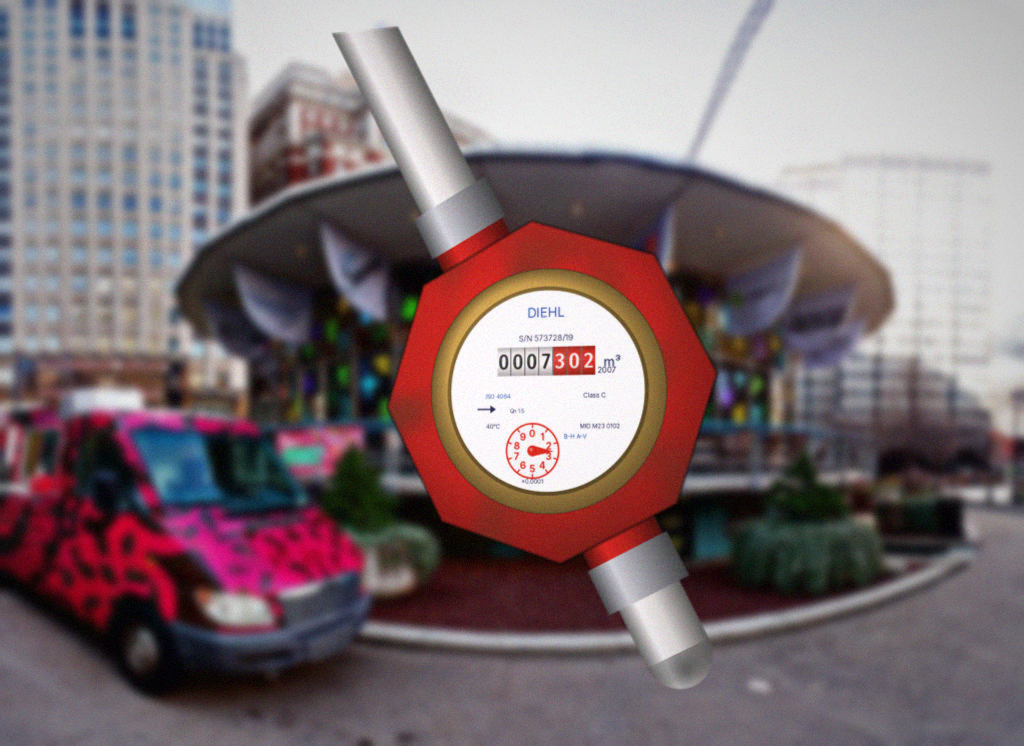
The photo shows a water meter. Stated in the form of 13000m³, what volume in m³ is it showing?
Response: 7.3022m³
